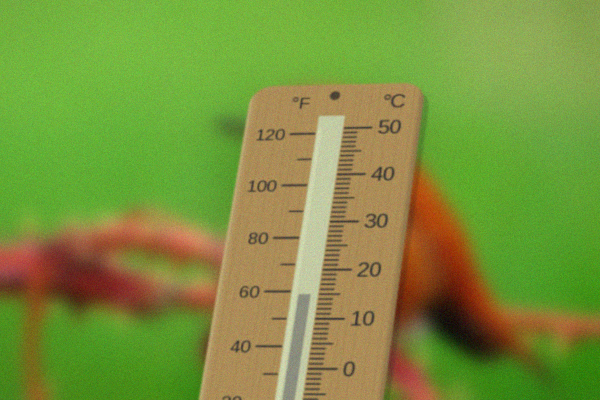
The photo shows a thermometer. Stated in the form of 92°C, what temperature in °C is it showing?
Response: 15°C
